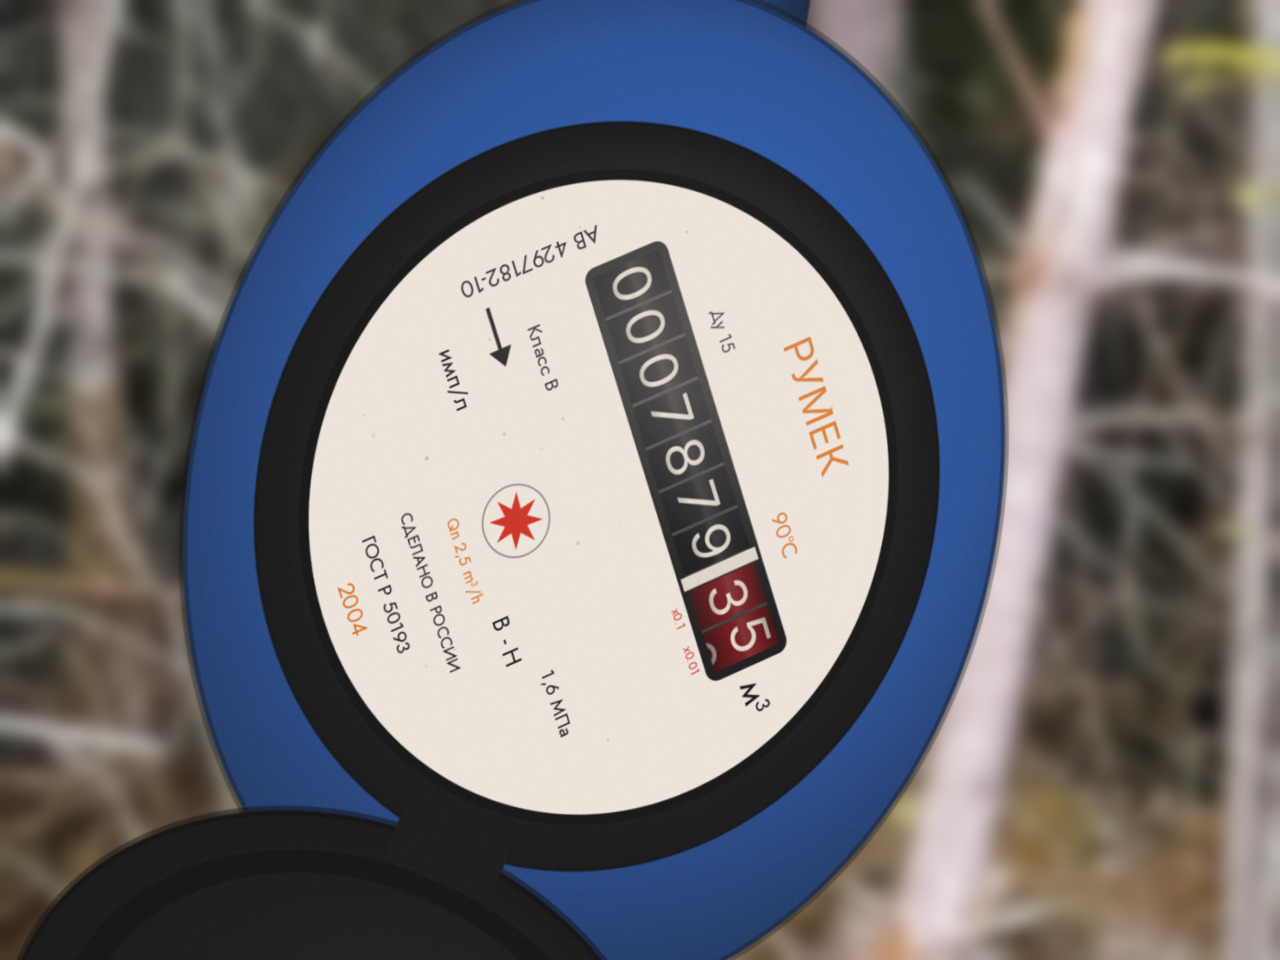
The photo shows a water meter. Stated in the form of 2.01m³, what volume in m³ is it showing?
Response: 7879.35m³
